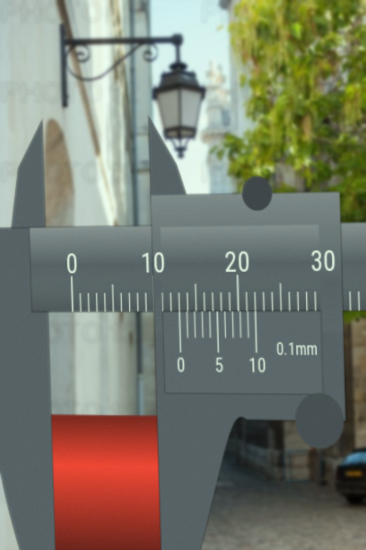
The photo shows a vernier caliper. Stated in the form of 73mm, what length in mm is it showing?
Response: 13.0mm
